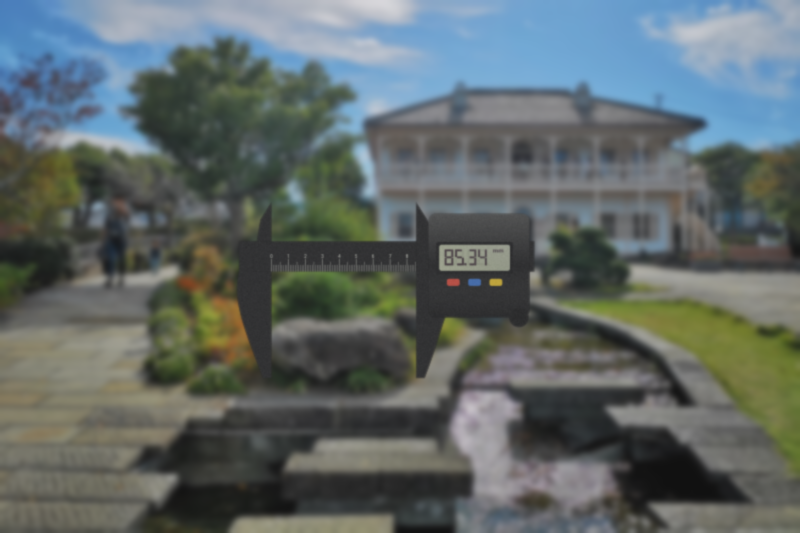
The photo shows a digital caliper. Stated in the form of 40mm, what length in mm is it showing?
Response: 85.34mm
